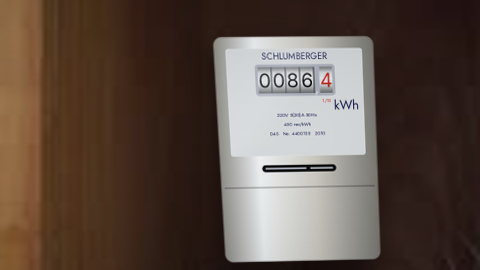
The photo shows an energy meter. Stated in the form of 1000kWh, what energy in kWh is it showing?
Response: 86.4kWh
